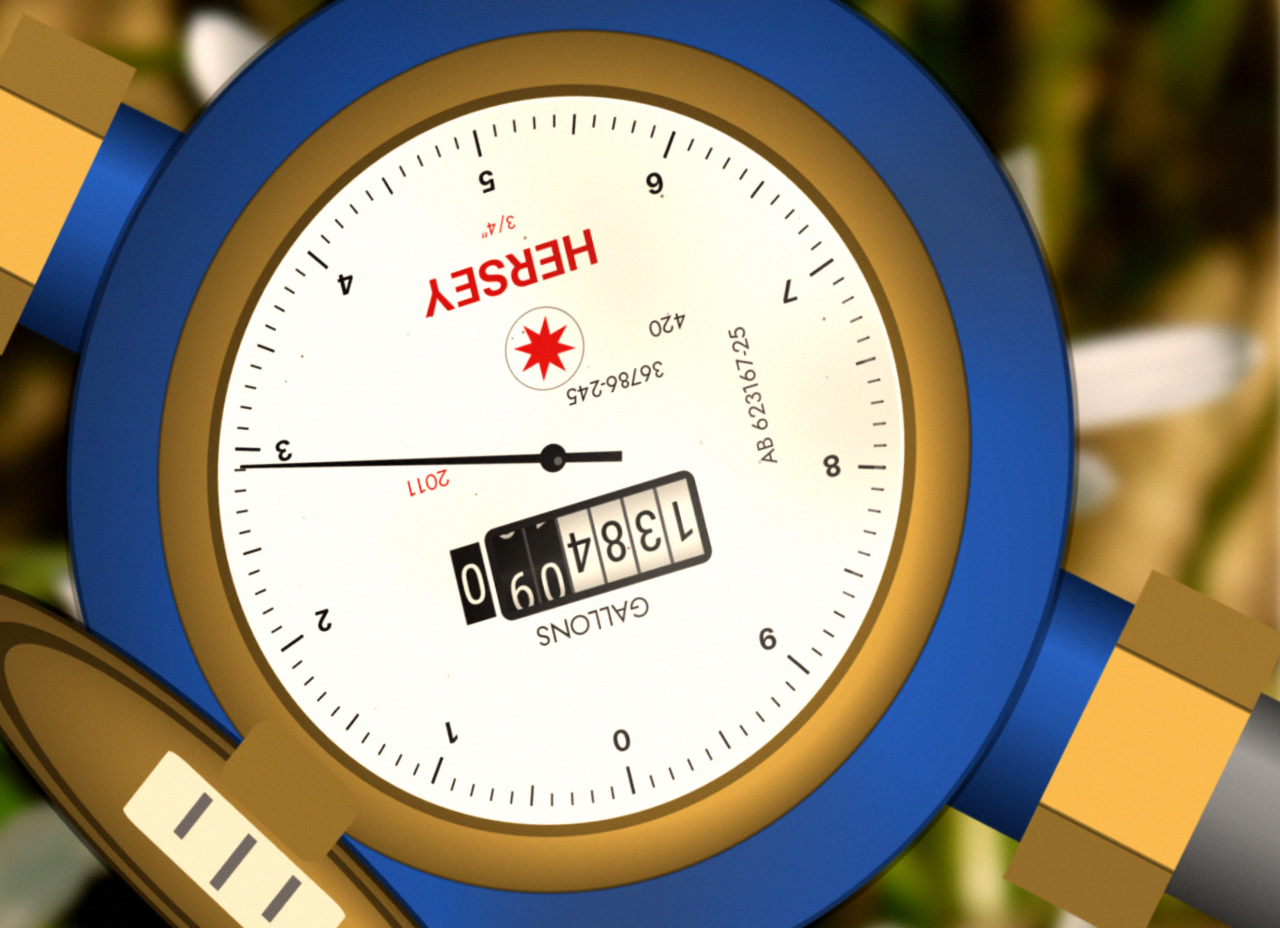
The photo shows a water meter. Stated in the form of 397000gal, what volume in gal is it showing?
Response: 1384092.9gal
